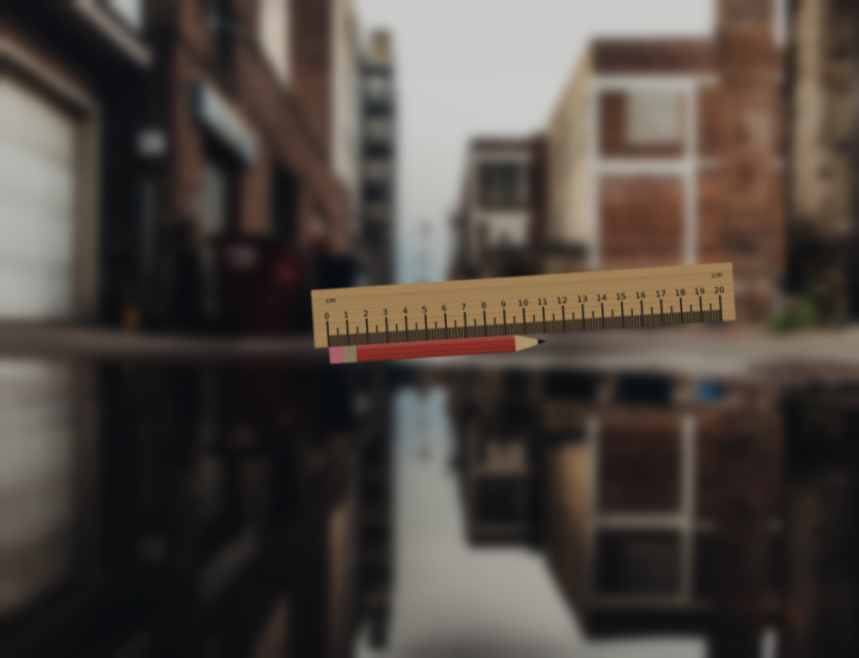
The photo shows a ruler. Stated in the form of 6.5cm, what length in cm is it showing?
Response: 11cm
